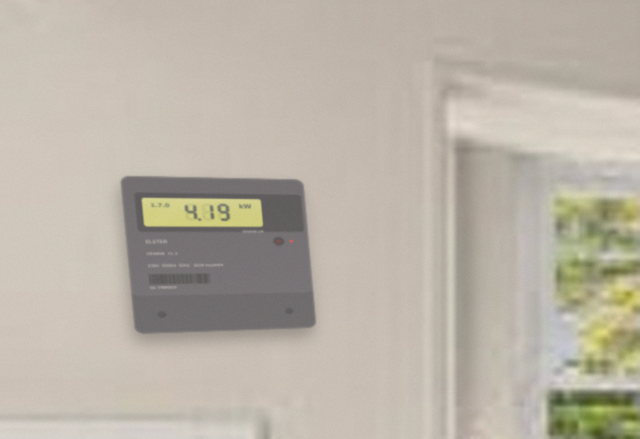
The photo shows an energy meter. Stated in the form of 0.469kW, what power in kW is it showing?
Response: 4.19kW
